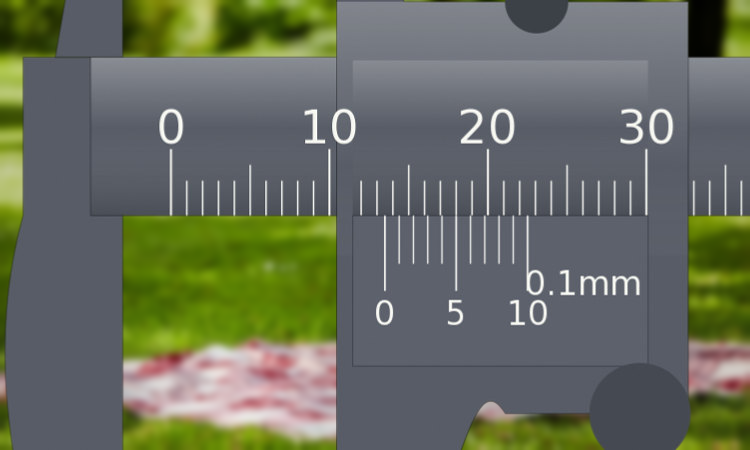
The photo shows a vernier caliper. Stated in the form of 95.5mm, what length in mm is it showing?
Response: 13.5mm
